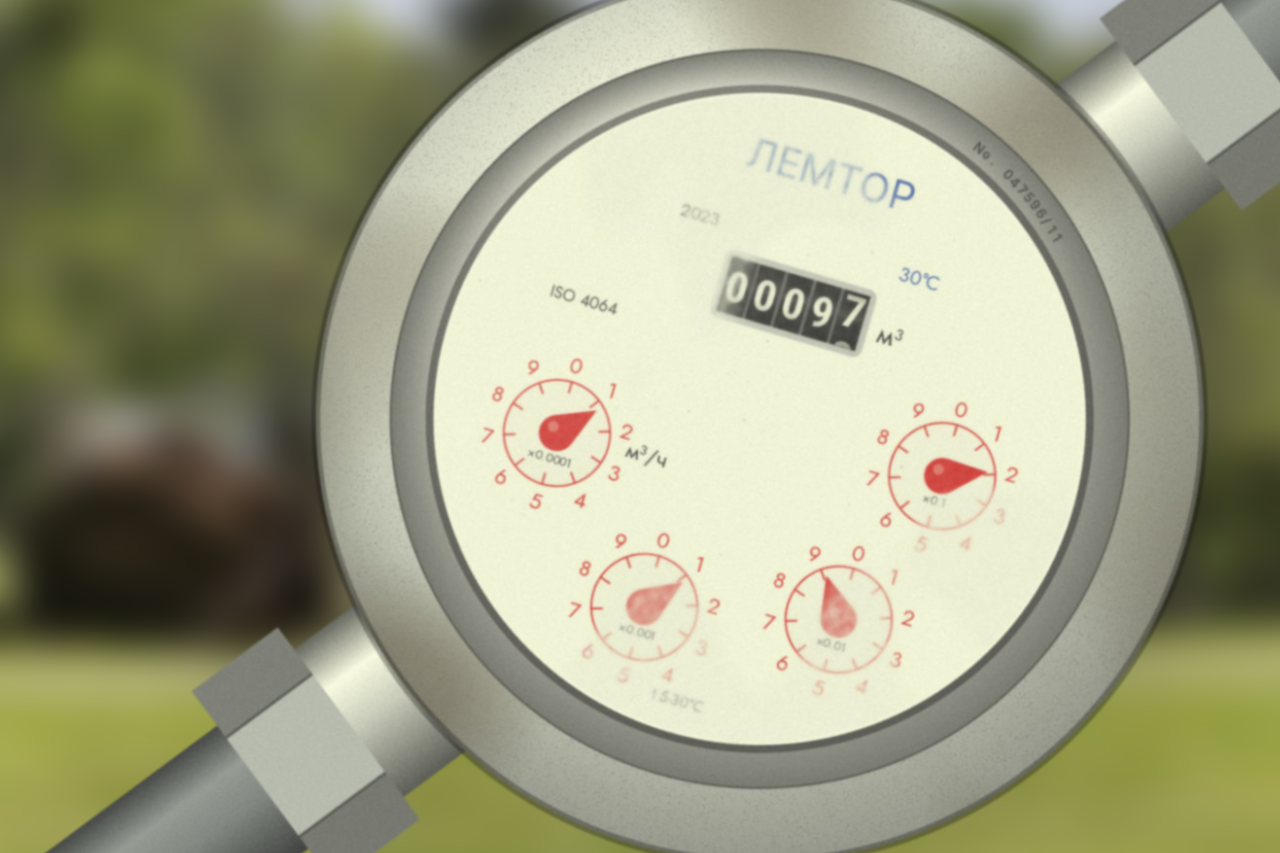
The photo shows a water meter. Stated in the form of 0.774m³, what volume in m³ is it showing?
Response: 97.1911m³
